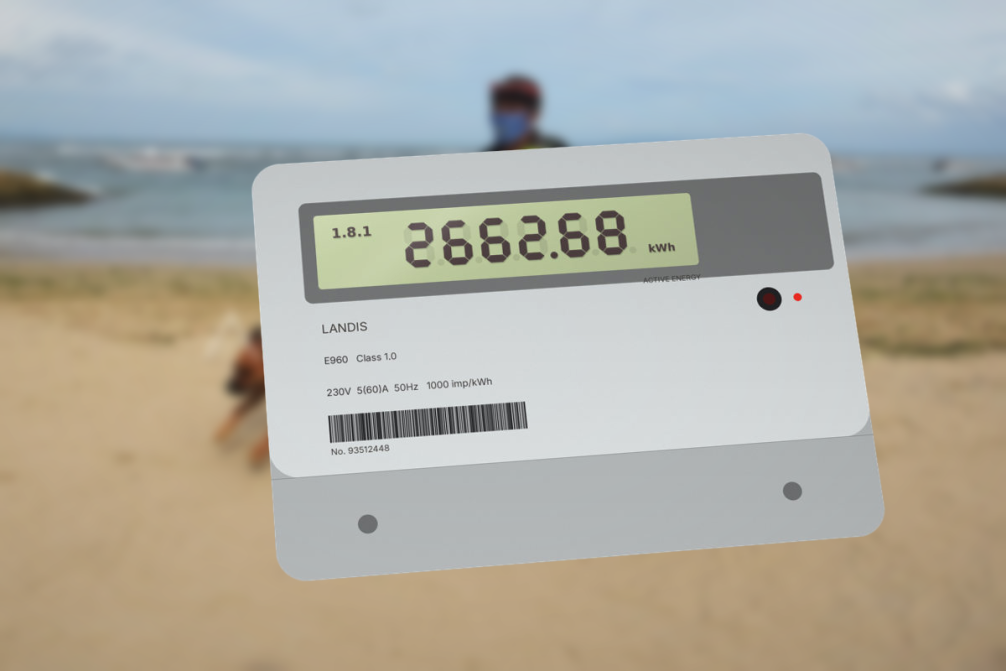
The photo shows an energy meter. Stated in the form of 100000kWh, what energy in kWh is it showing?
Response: 2662.68kWh
